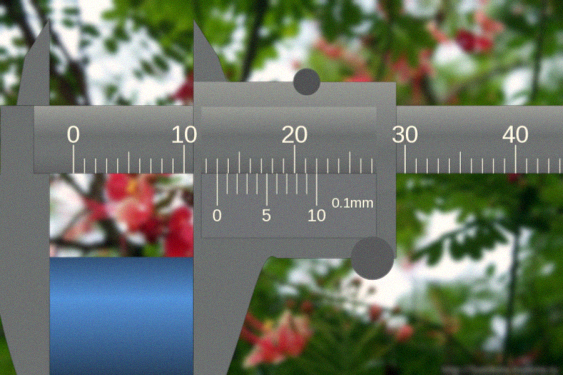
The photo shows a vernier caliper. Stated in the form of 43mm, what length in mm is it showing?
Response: 13.0mm
